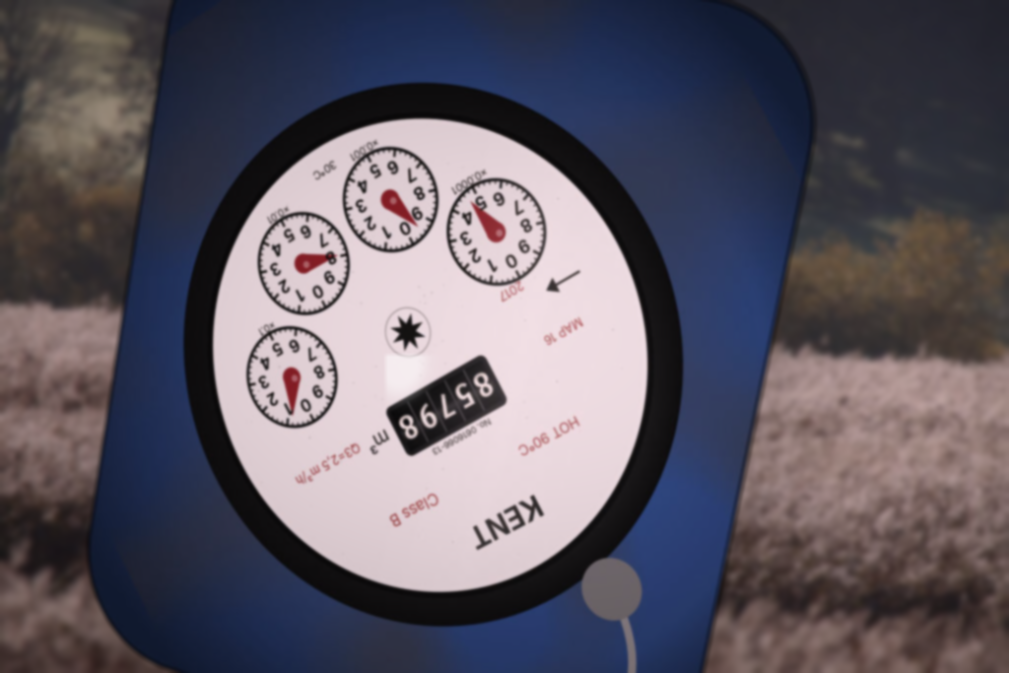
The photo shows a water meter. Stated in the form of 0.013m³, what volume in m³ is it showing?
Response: 85798.0794m³
